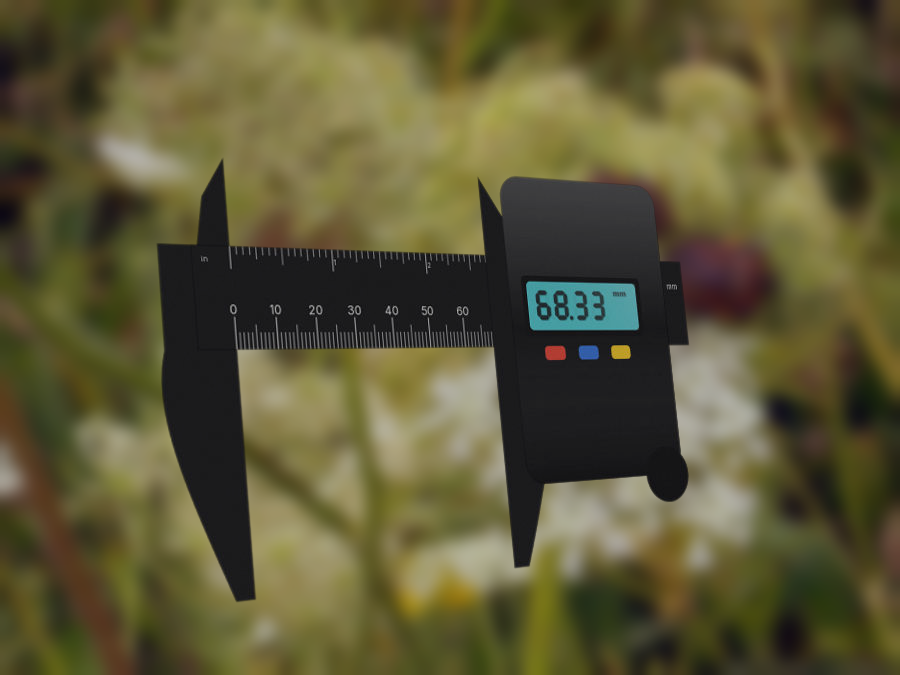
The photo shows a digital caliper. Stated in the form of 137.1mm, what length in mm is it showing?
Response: 68.33mm
